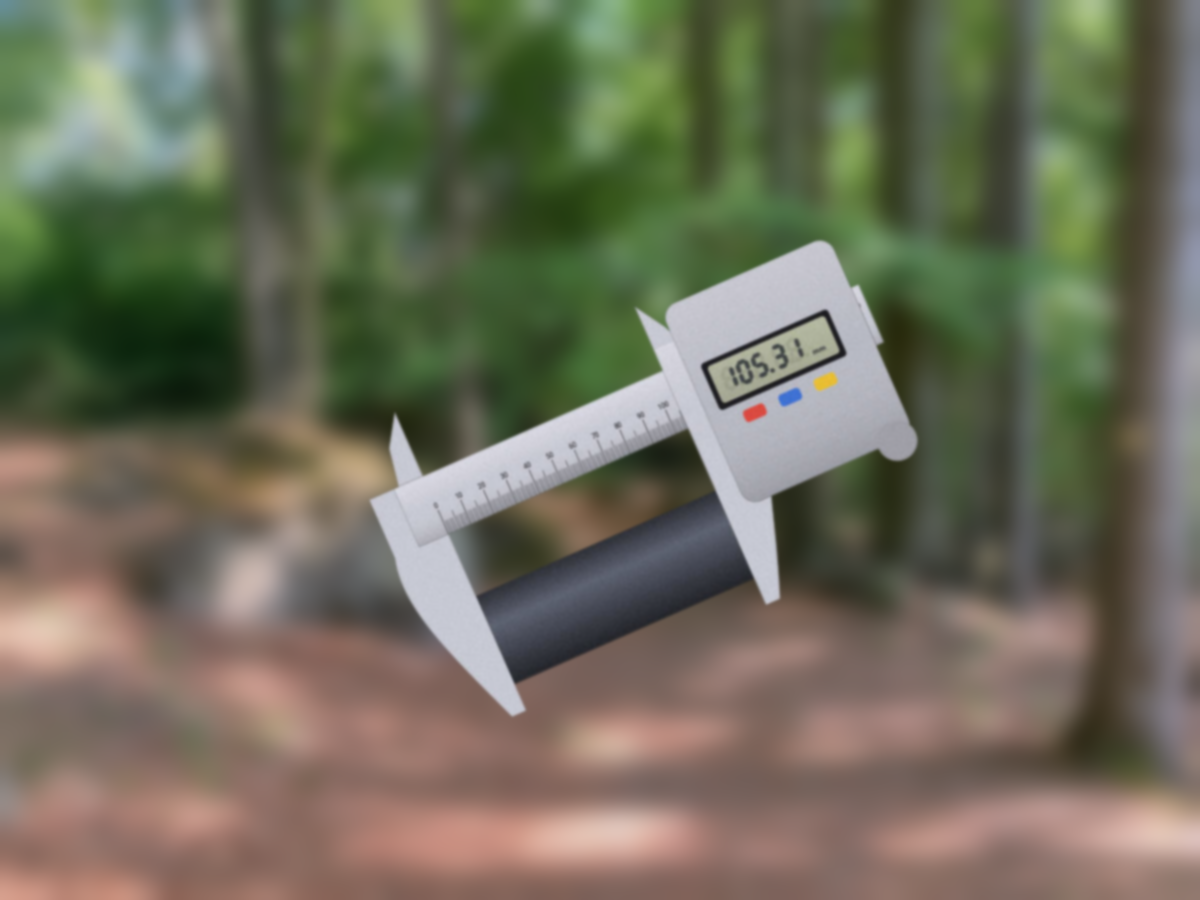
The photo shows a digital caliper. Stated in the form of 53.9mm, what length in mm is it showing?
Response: 105.31mm
